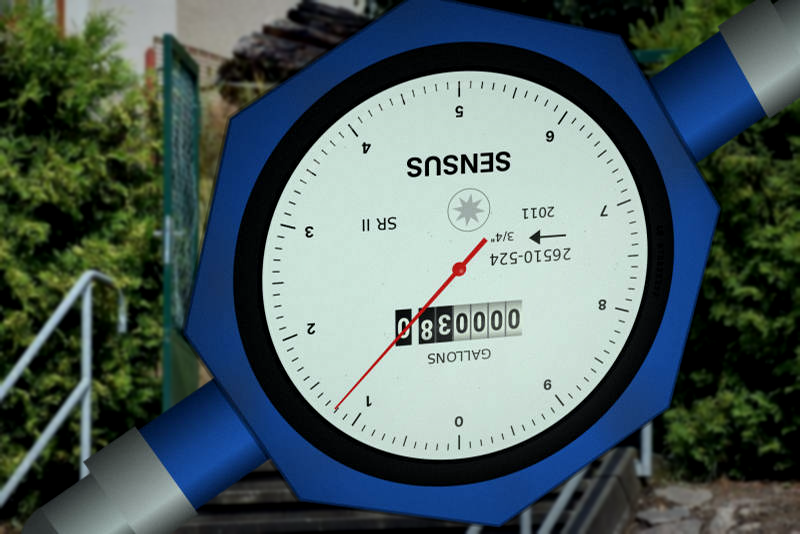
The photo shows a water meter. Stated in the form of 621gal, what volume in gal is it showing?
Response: 381.2gal
